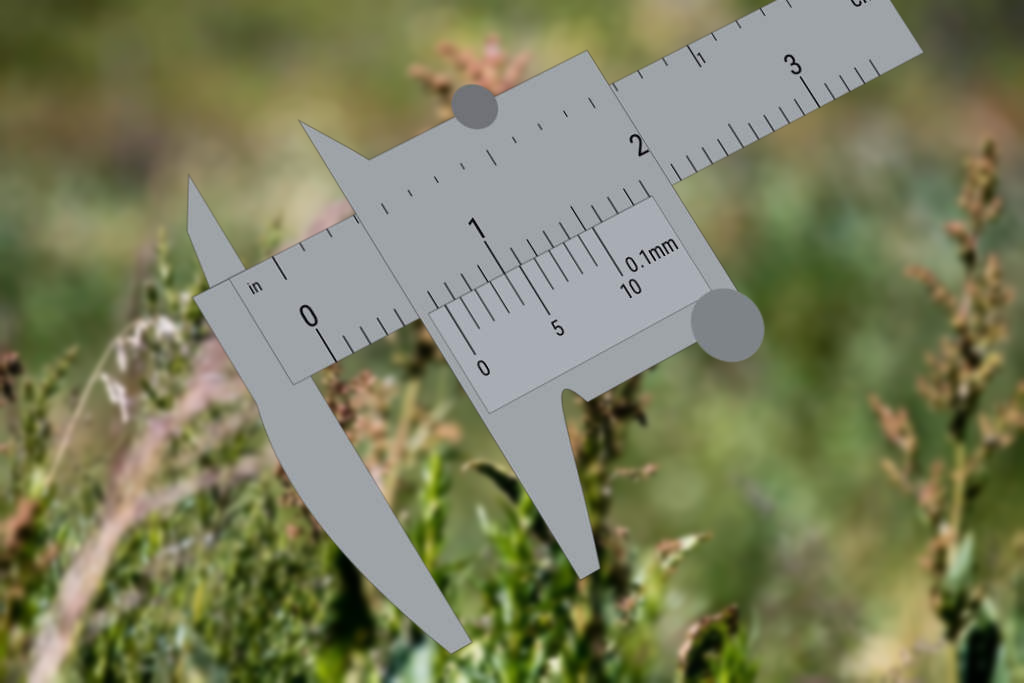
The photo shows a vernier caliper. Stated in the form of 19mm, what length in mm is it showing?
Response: 6.4mm
